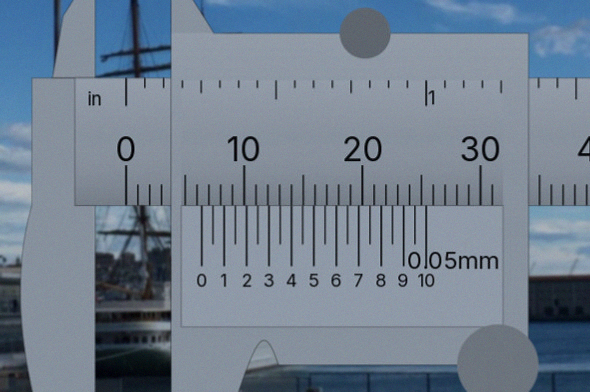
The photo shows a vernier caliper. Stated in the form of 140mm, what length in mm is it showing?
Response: 6.4mm
